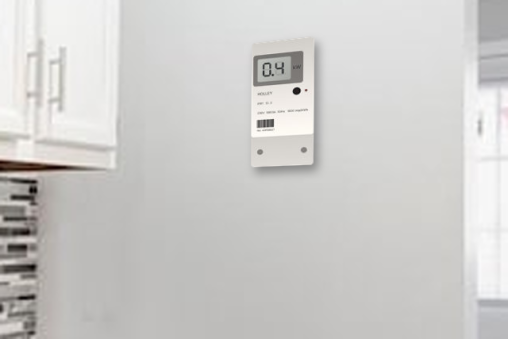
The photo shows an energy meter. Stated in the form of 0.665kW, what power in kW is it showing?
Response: 0.4kW
